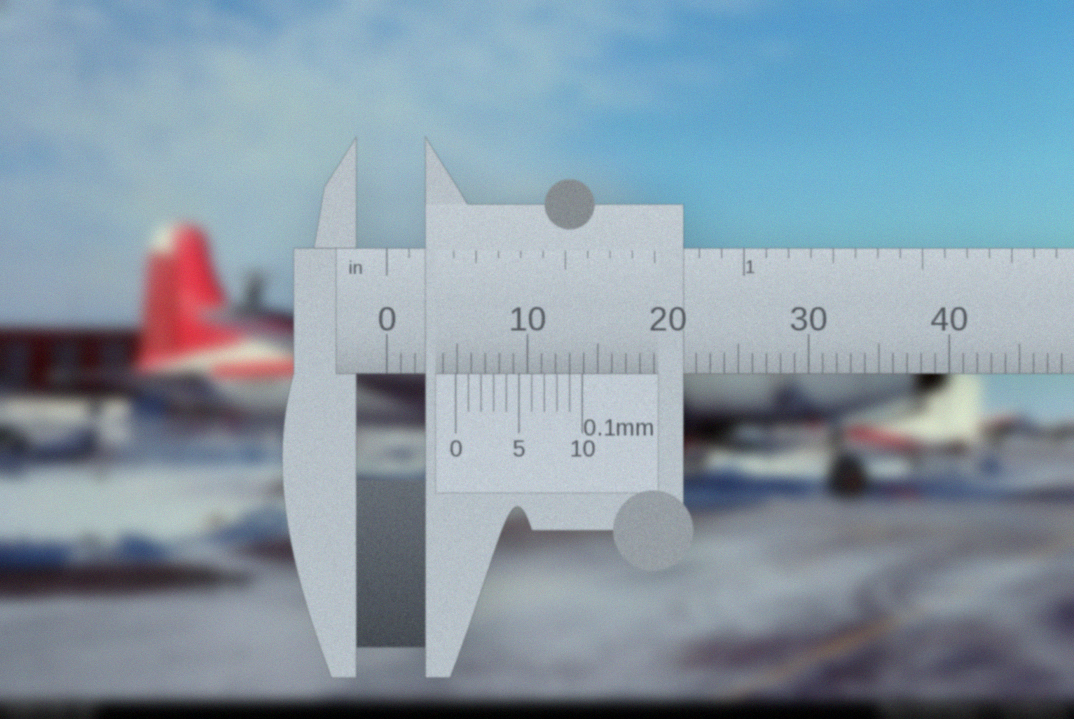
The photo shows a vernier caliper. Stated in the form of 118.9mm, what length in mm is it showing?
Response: 4.9mm
